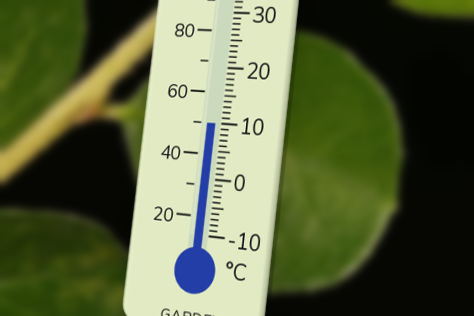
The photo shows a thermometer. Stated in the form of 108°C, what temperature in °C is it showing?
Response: 10°C
